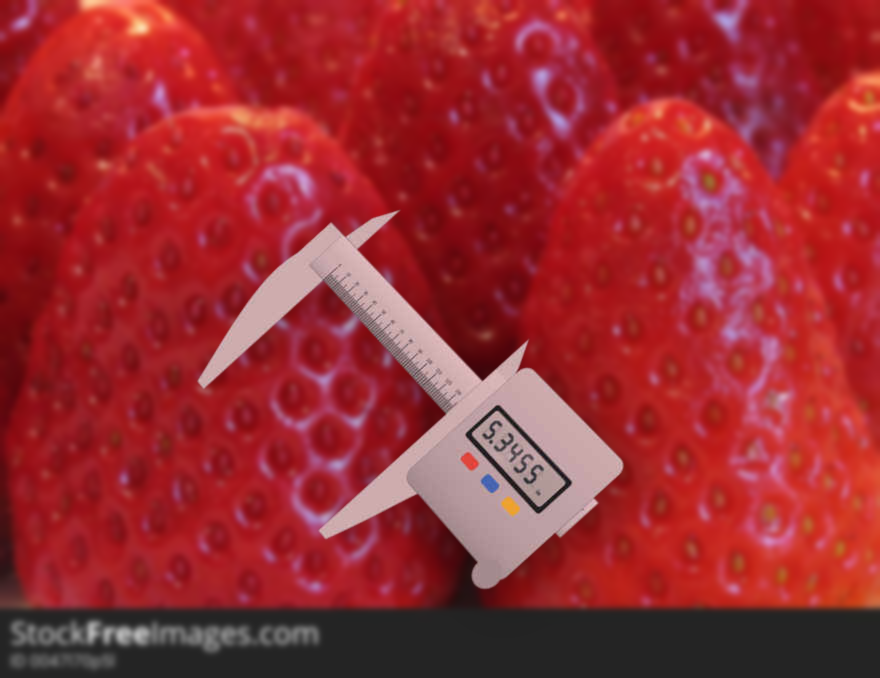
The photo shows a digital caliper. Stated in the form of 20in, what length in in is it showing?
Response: 5.3455in
